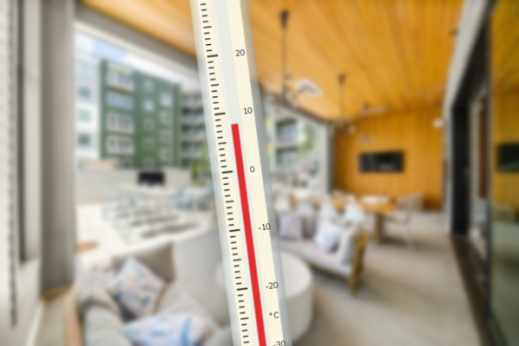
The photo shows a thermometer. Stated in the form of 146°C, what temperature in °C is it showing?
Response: 8°C
